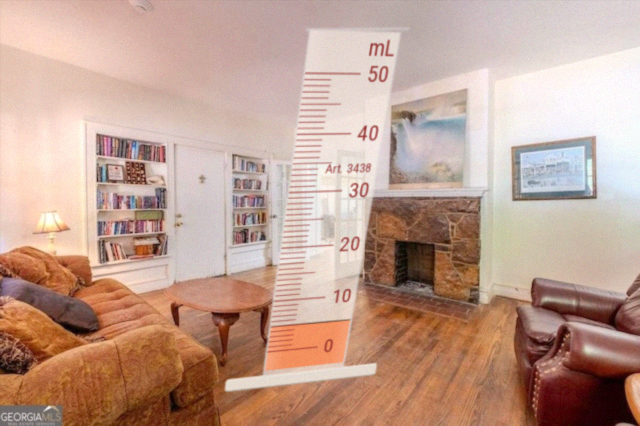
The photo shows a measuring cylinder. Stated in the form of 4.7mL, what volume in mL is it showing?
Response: 5mL
